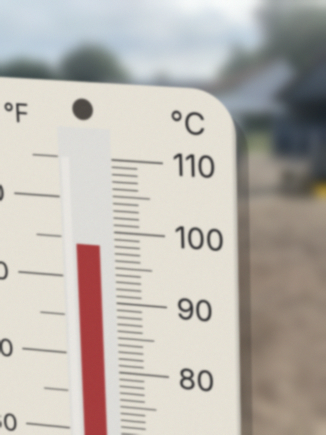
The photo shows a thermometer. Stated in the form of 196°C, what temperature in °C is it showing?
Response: 98°C
